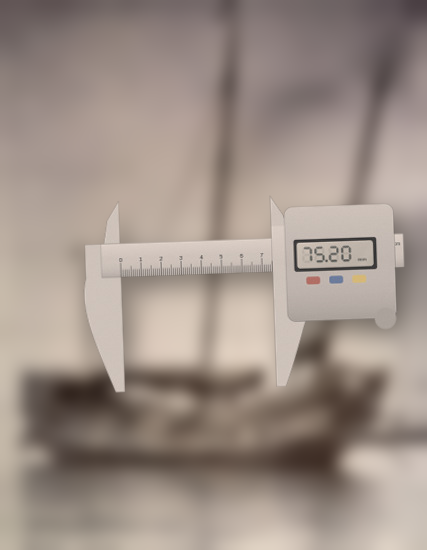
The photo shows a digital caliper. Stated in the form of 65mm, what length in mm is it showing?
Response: 75.20mm
